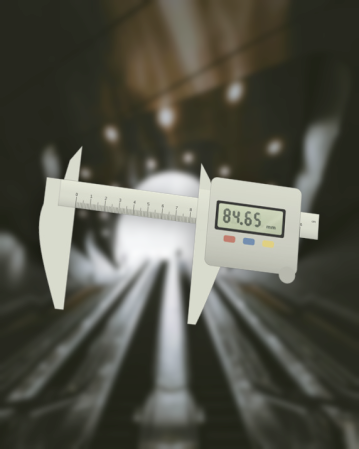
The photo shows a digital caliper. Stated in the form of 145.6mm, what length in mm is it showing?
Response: 84.65mm
